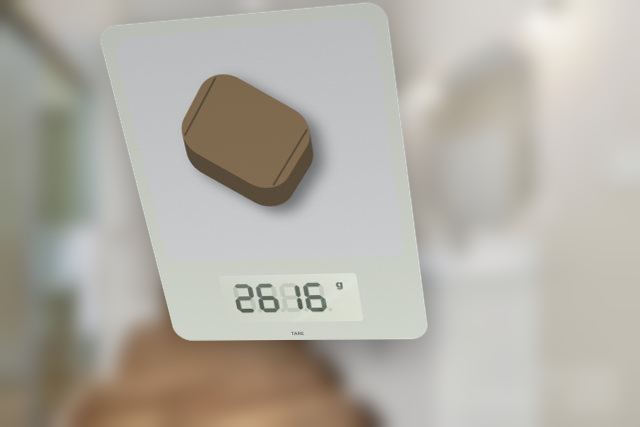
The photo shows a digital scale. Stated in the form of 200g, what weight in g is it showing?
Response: 2616g
